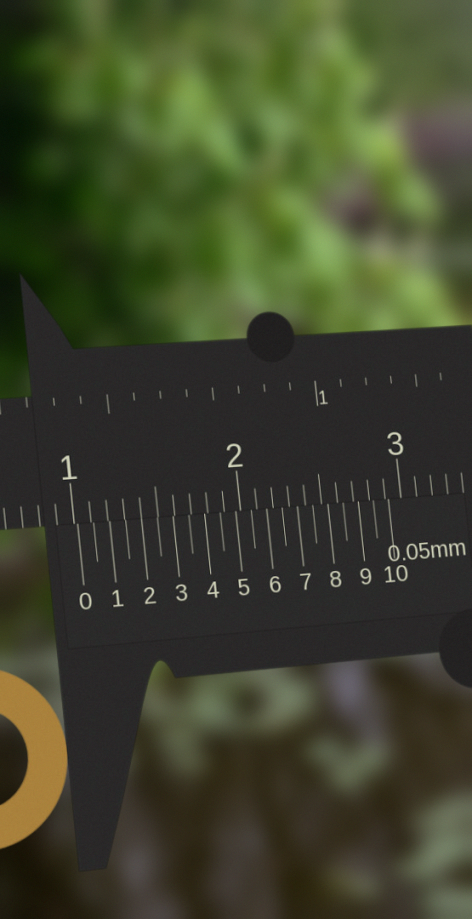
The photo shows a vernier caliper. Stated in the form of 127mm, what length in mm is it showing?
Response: 10.2mm
